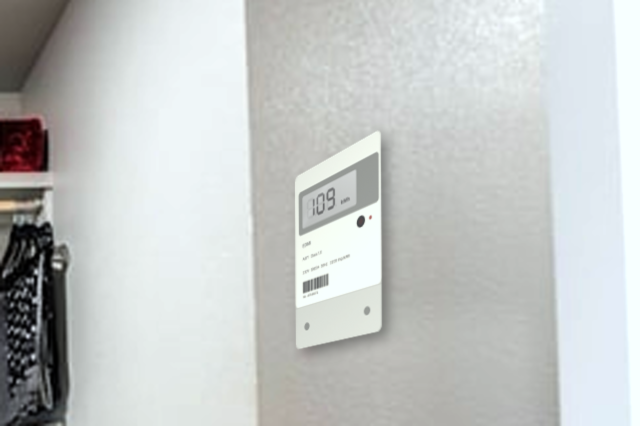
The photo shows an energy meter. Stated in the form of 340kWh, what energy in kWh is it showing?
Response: 109kWh
